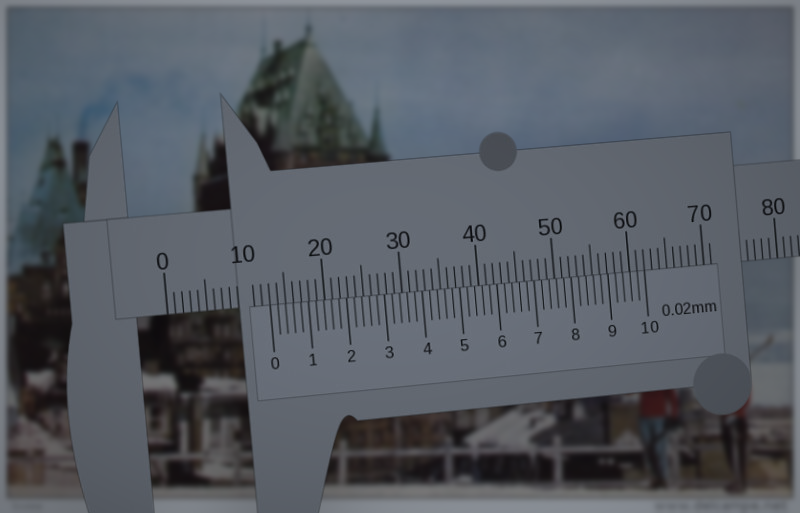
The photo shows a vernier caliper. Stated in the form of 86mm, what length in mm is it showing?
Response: 13.0mm
